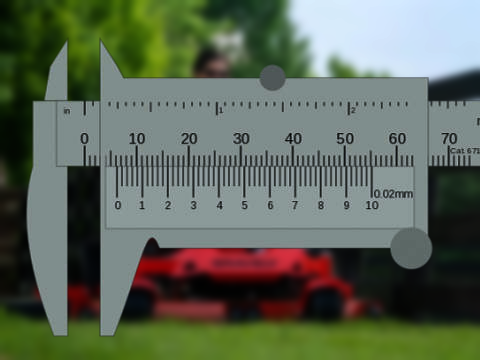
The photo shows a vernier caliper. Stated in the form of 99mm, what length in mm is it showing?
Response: 6.2mm
